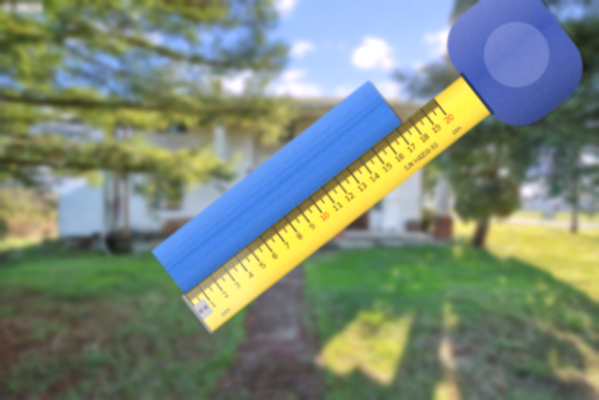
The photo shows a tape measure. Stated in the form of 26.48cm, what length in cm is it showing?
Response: 17.5cm
